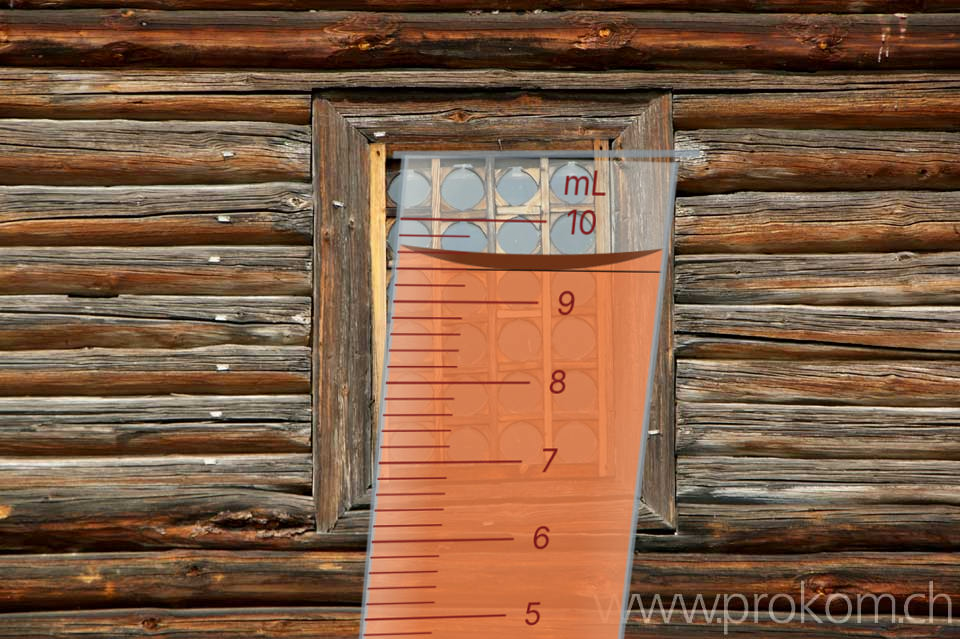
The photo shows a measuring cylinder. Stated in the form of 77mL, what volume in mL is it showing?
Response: 9.4mL
